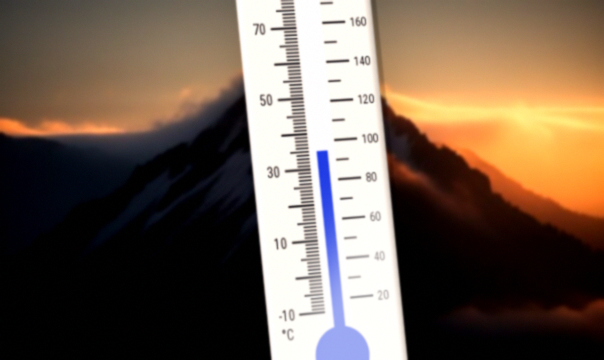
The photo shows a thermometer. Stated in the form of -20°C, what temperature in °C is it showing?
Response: 35°C
